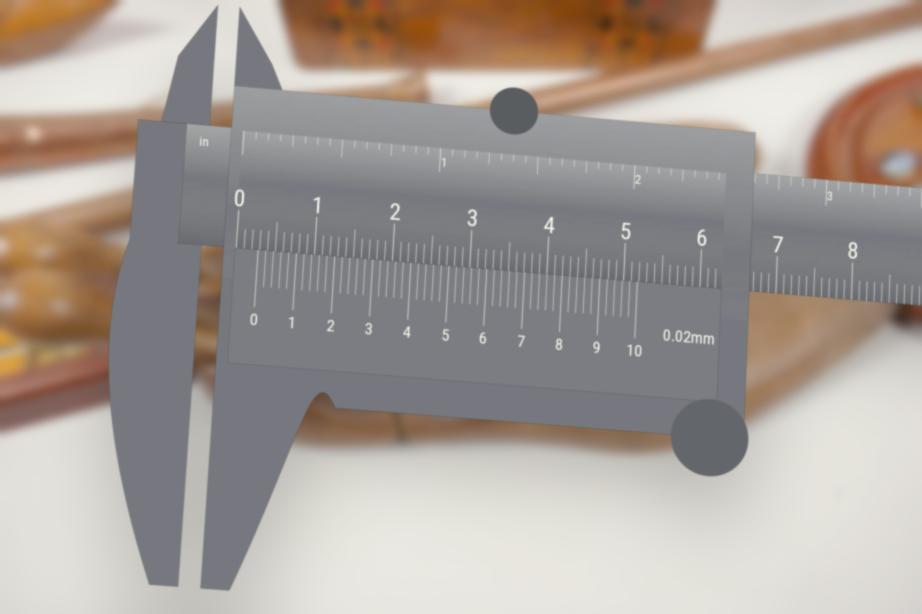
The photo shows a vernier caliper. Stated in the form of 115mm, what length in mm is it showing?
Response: 2.8mm
